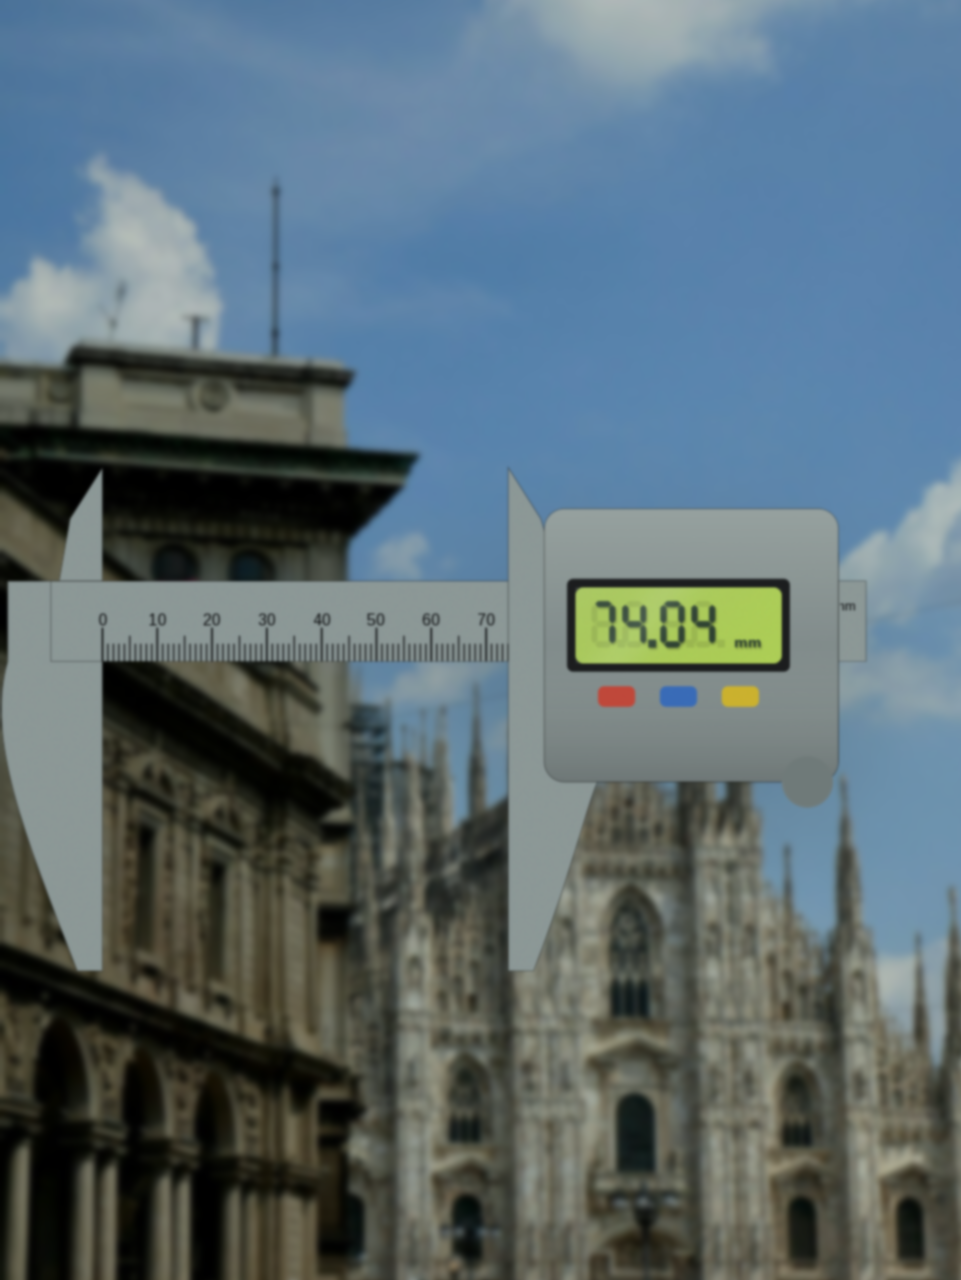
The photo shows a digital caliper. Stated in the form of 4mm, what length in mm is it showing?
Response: 74.04mm
